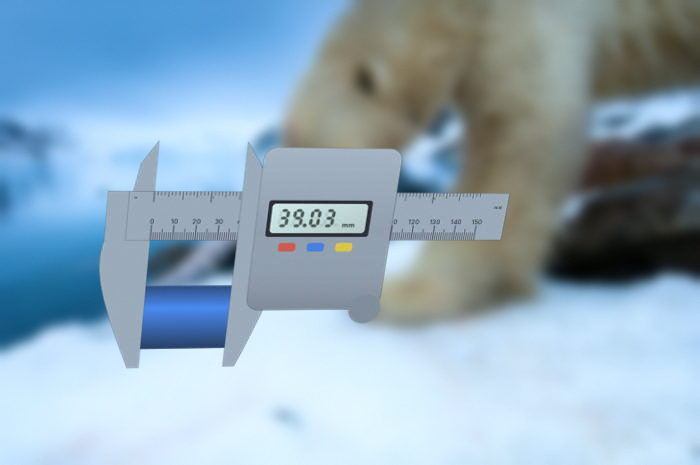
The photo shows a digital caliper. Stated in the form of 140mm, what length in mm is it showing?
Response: 39.03mm
